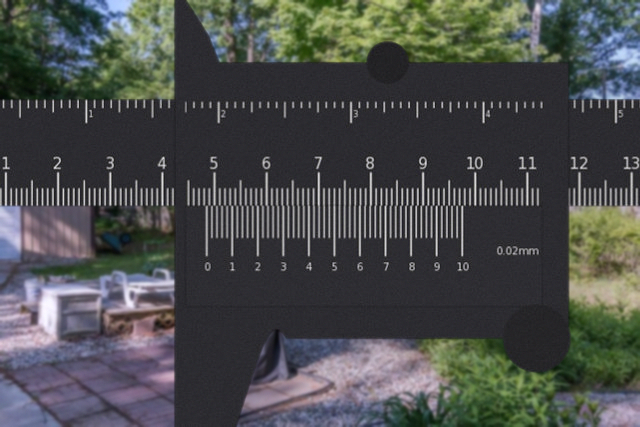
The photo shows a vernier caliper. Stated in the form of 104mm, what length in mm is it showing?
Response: 48.5mm
